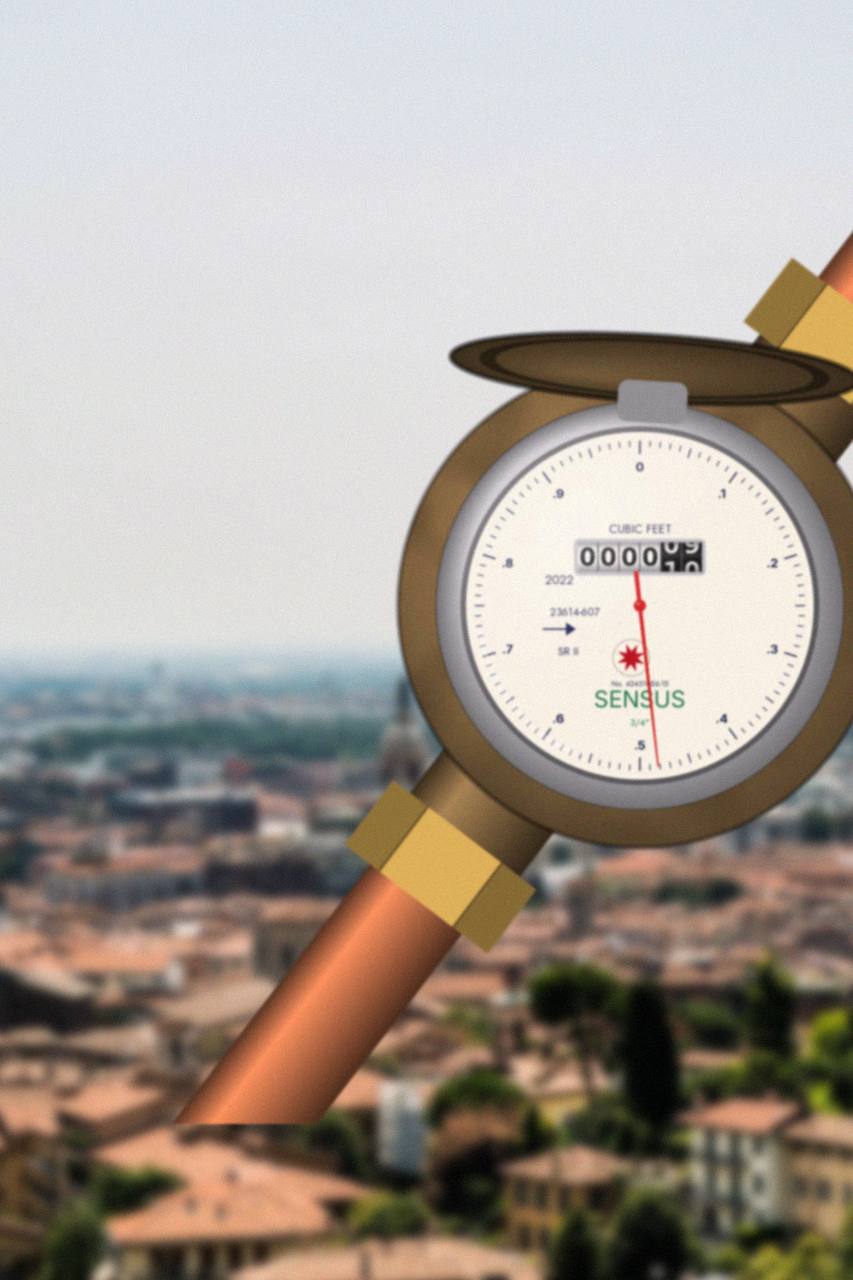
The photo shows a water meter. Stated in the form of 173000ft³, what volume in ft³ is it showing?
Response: 9.48ft³
